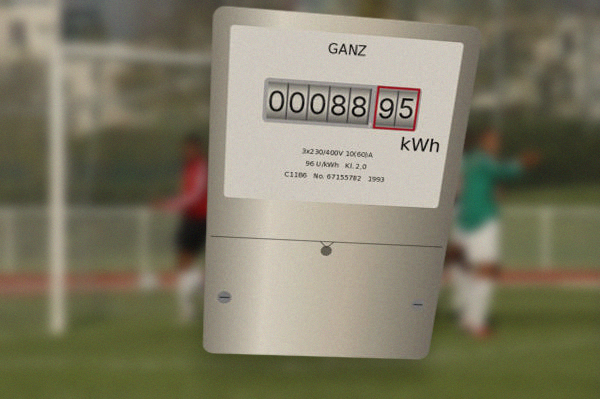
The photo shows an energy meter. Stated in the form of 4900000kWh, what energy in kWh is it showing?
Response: 88.95kWh
